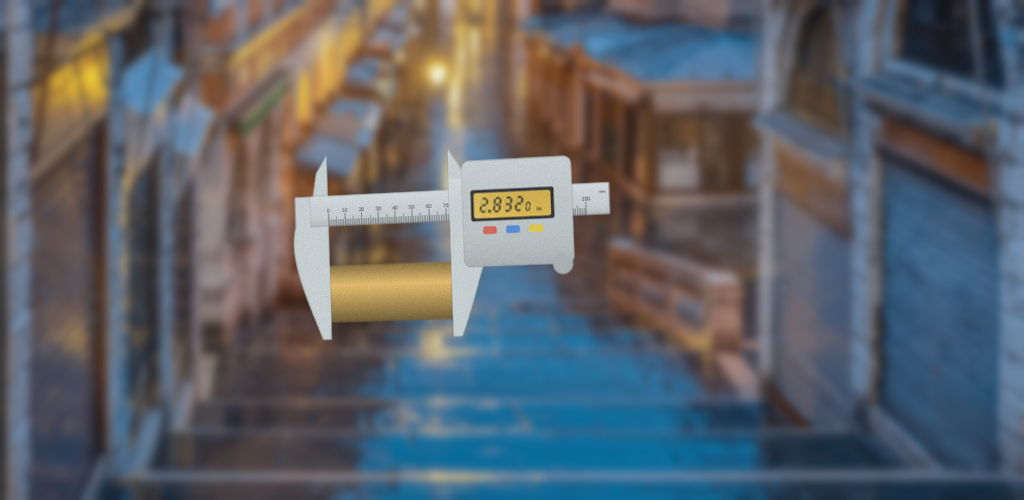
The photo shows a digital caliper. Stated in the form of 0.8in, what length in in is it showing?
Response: 2.8320in
